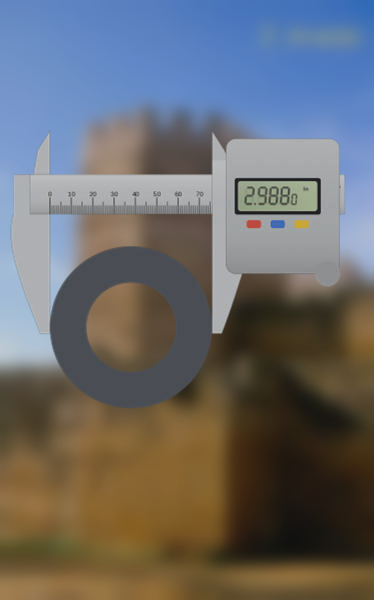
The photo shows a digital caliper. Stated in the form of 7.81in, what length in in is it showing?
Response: 2.9880in
